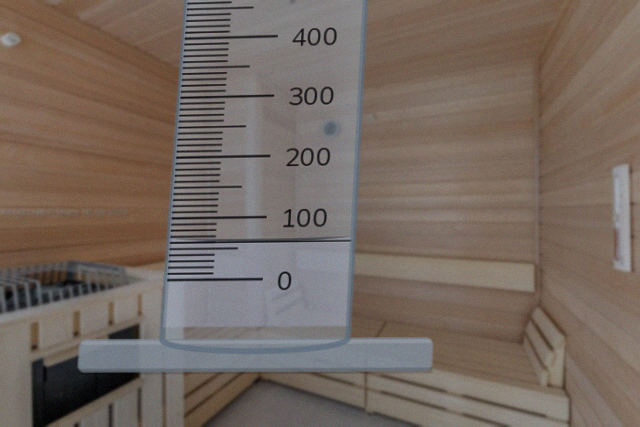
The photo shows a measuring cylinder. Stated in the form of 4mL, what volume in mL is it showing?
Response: 60mL
